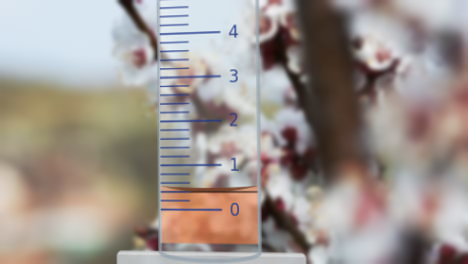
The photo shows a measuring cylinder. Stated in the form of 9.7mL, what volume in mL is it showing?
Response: 0.4mL
